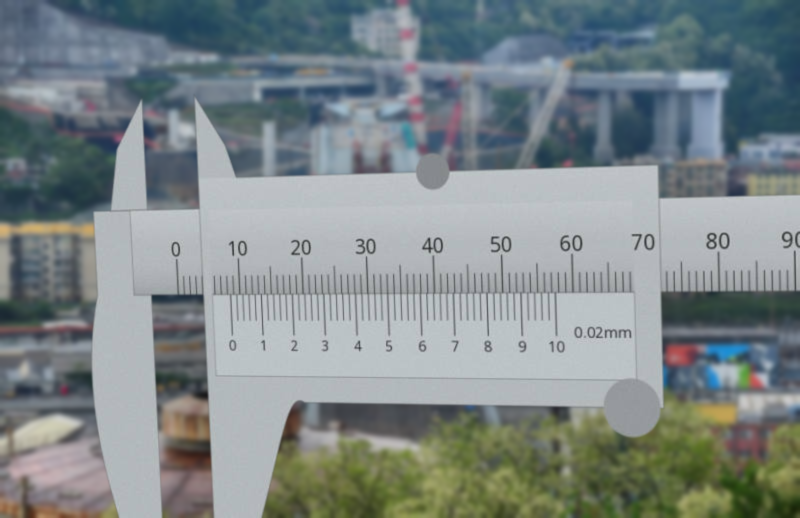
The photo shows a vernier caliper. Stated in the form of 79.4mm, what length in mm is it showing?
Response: 8.5mm
